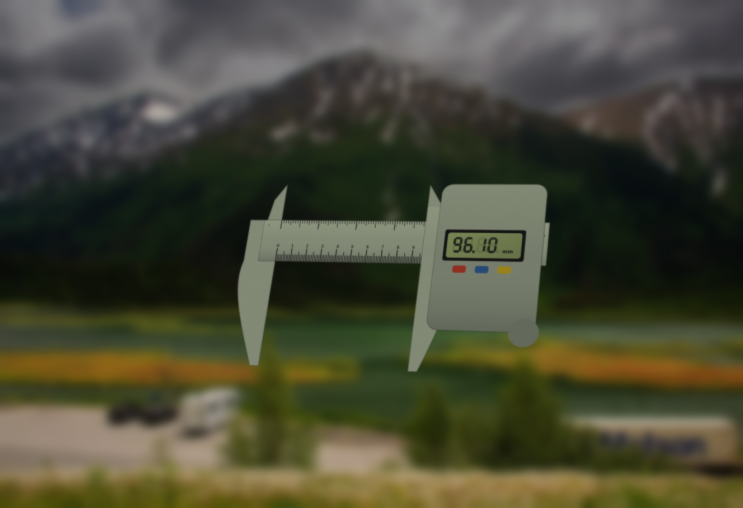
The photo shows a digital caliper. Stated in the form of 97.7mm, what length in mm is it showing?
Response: 96.10mm
